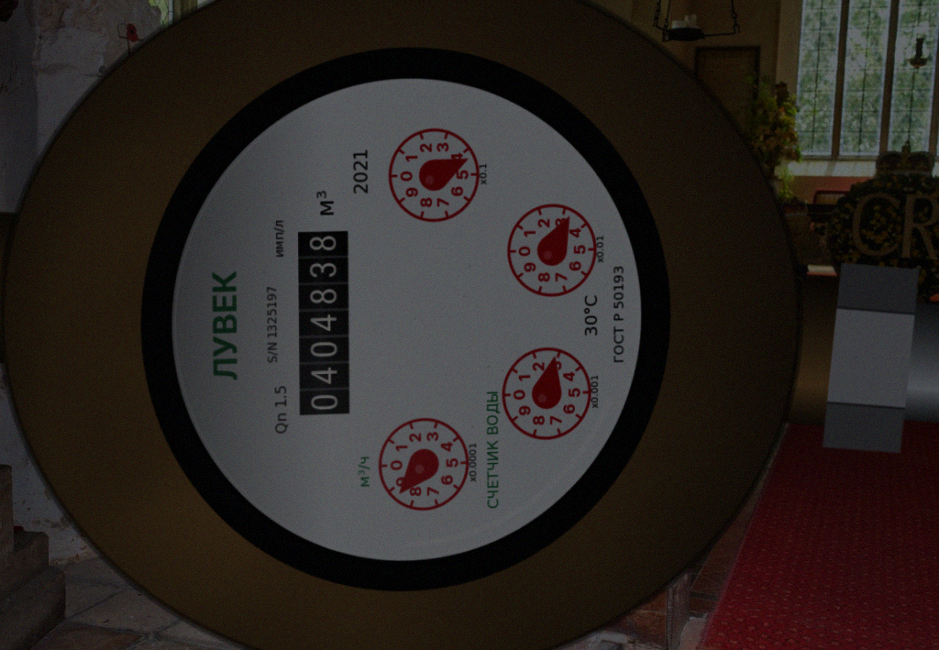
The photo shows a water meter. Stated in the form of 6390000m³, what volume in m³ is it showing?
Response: 404838.4328m³
